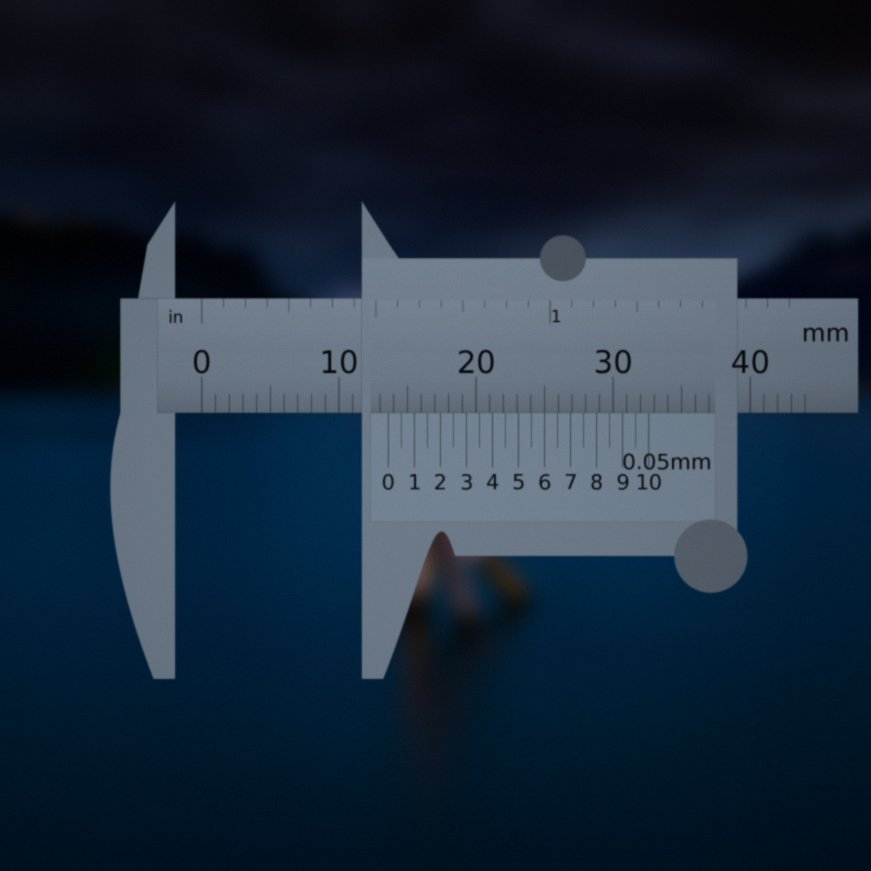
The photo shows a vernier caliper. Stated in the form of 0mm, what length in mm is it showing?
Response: 13.6mm
